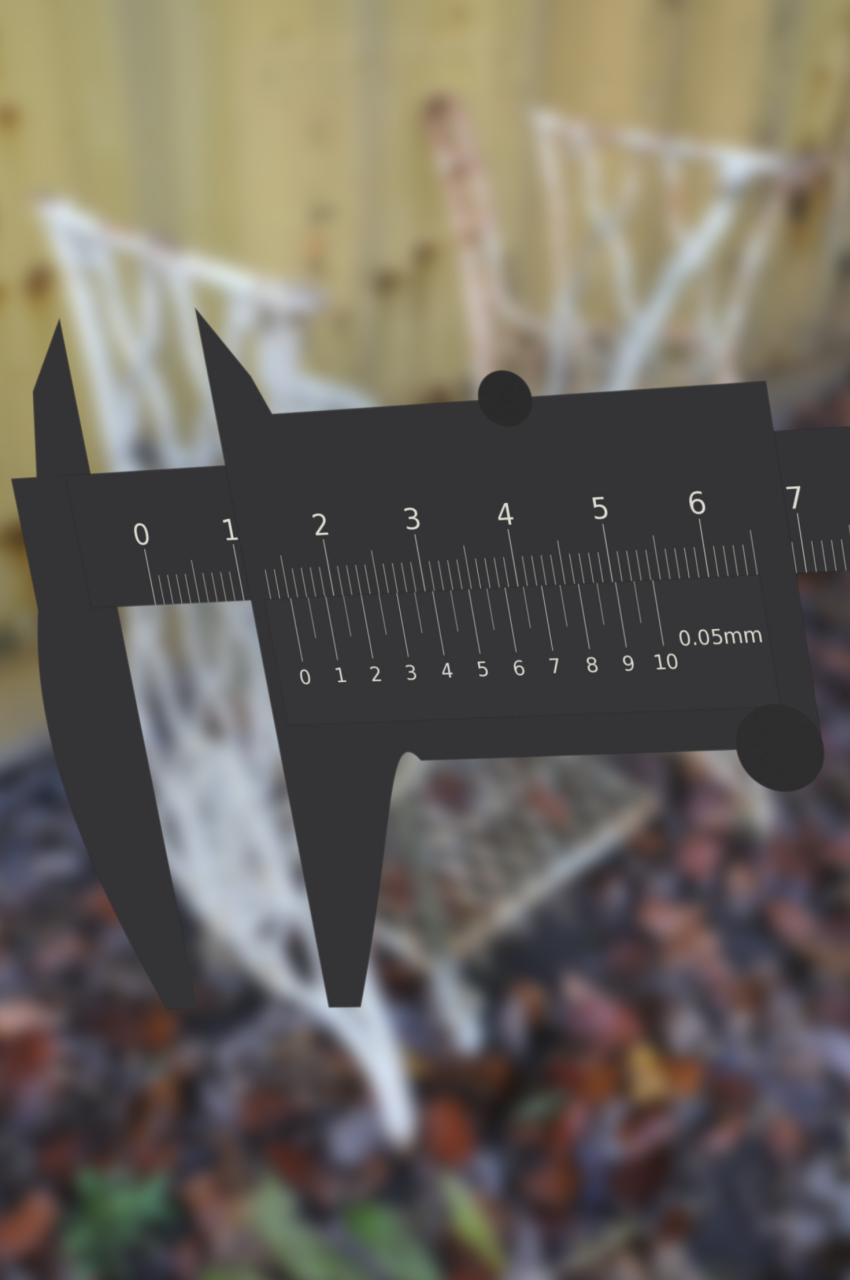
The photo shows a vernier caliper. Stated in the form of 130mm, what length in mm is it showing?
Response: 15.2mm
